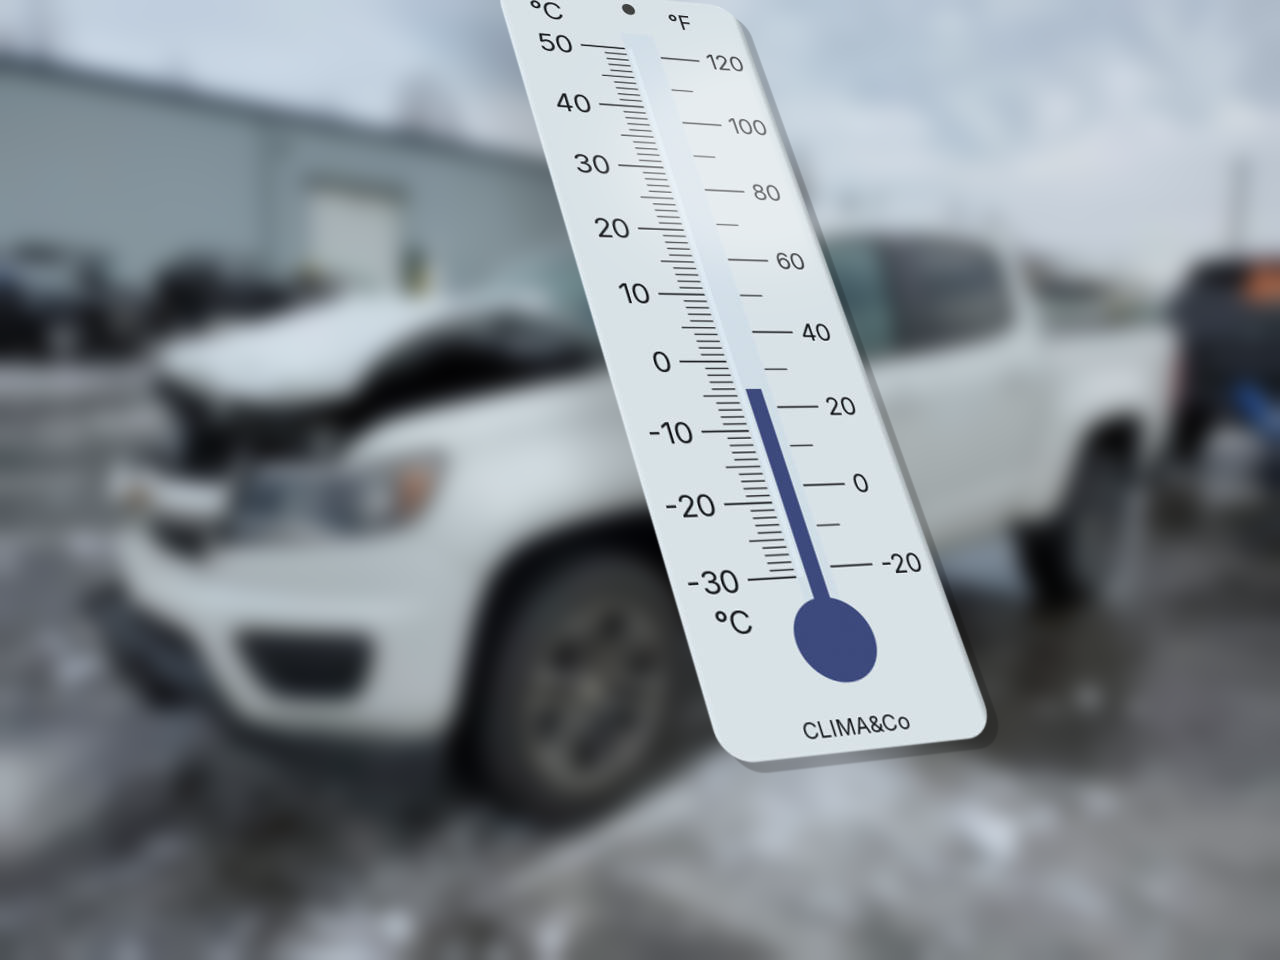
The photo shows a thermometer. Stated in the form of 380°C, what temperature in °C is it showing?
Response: -4°C
